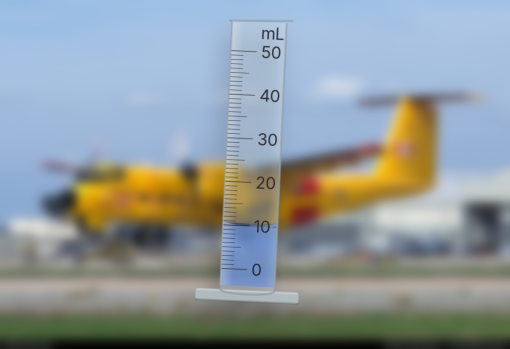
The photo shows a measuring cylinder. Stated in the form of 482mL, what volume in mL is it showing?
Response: 10mL
